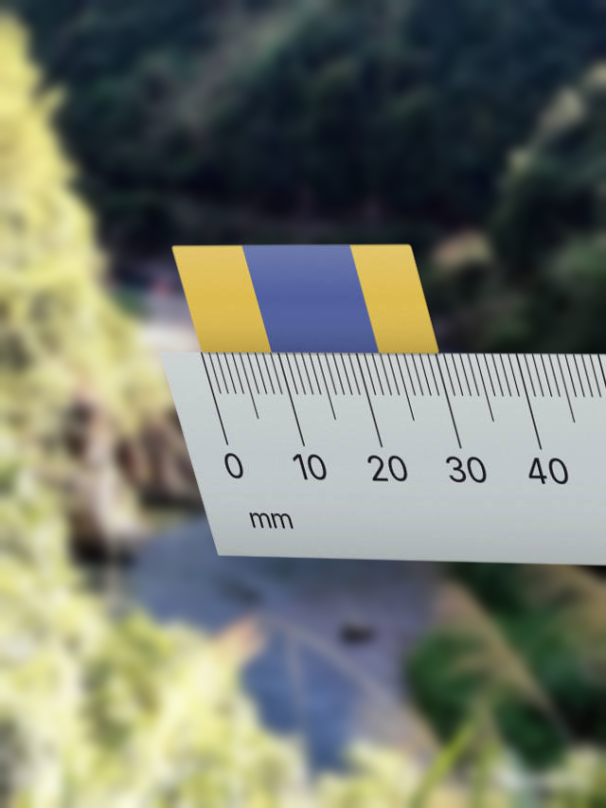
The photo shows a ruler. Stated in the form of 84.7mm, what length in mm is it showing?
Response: 30.5mm
